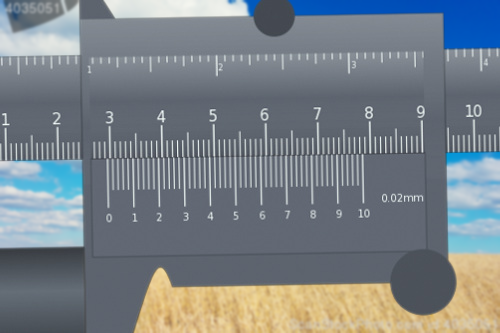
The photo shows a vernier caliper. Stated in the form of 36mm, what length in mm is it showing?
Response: 29.5mm
